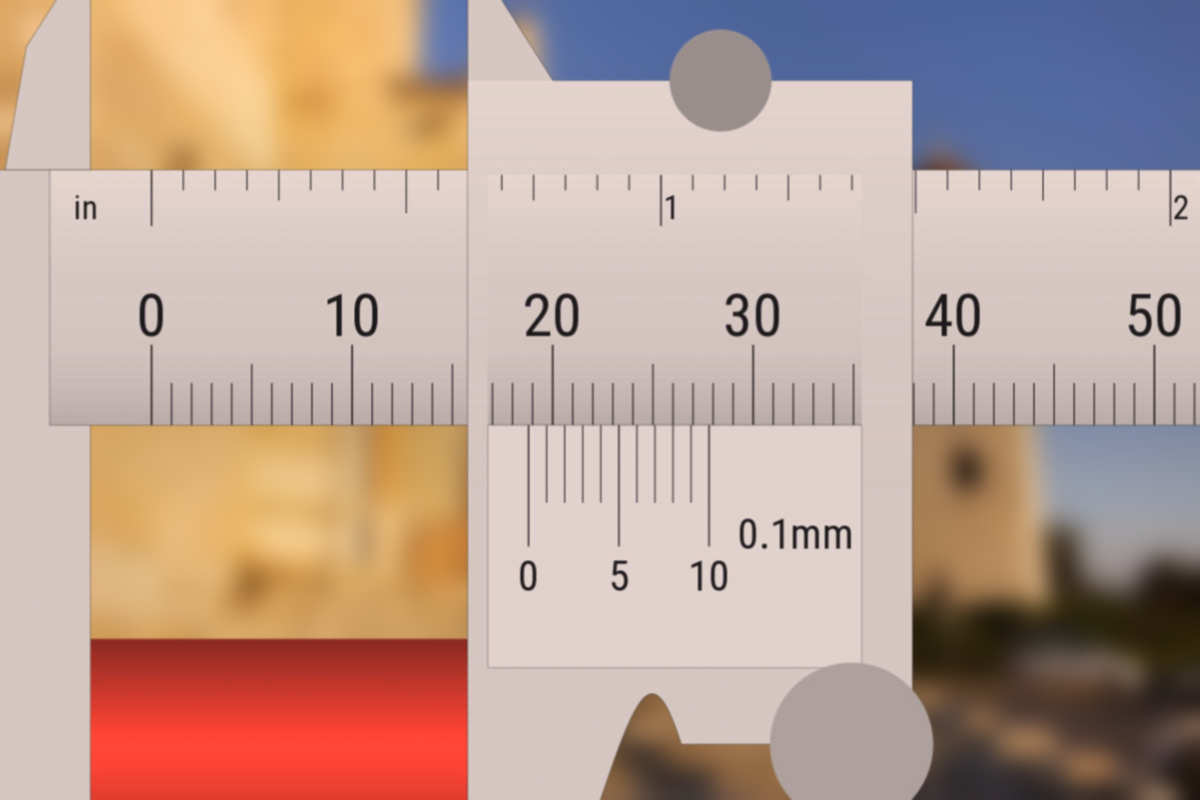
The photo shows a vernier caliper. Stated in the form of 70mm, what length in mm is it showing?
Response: 18.8mm
